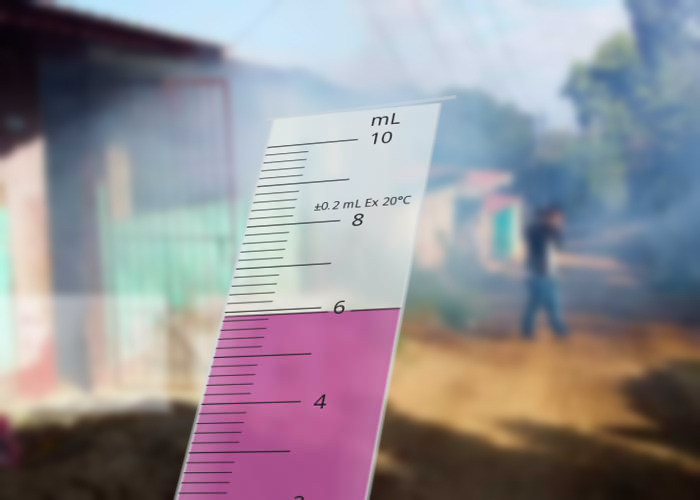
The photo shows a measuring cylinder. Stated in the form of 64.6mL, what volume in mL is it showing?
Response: 5.9mL
